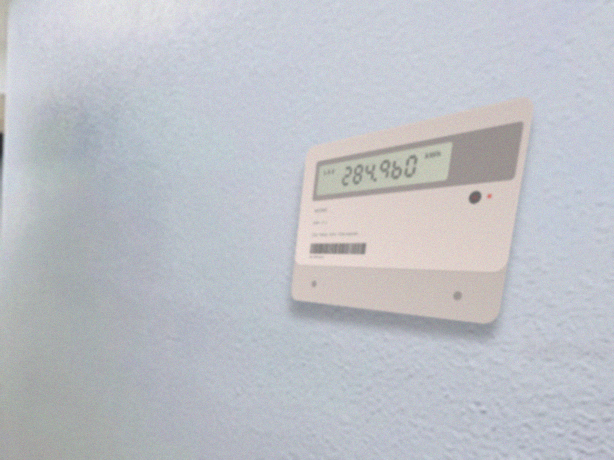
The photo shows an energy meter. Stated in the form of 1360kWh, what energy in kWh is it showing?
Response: 284.960kWh
